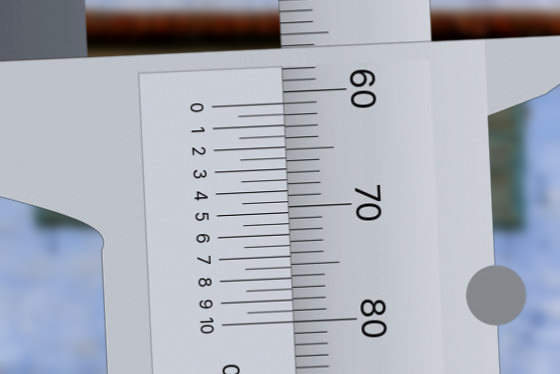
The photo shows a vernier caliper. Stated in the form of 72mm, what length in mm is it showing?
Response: 61.0mm
